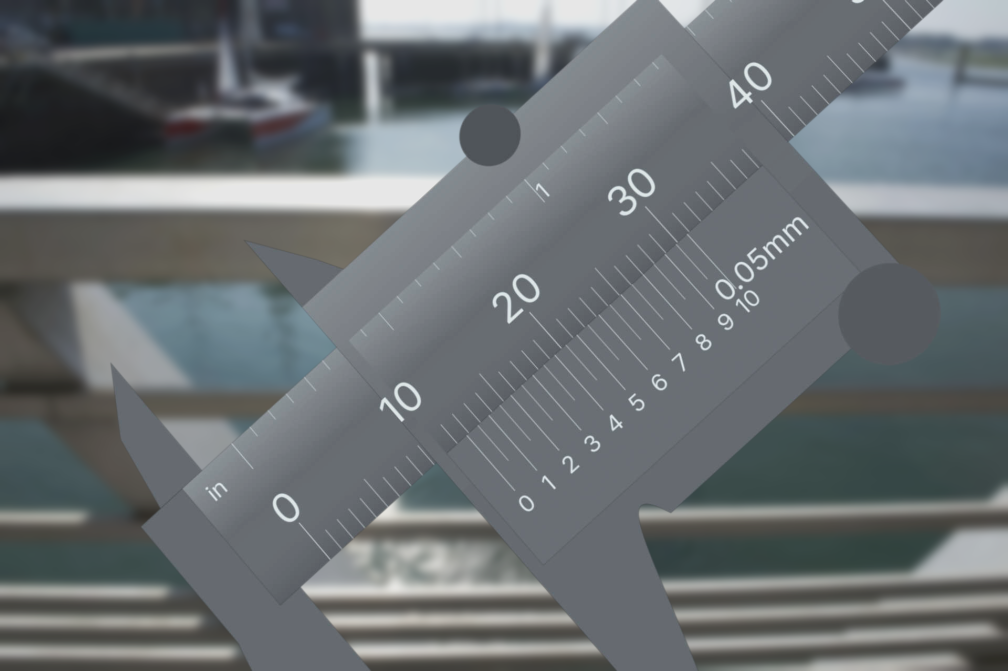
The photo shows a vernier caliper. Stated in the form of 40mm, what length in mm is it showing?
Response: 11.8mm
